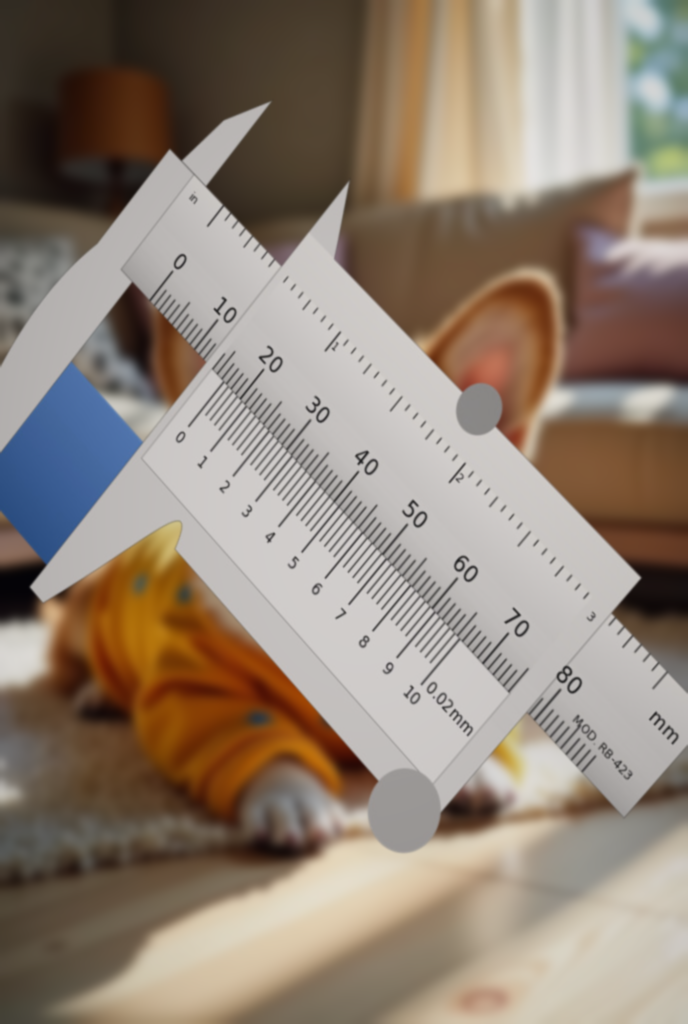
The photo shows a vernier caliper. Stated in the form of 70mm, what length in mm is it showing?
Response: 16.5mm
